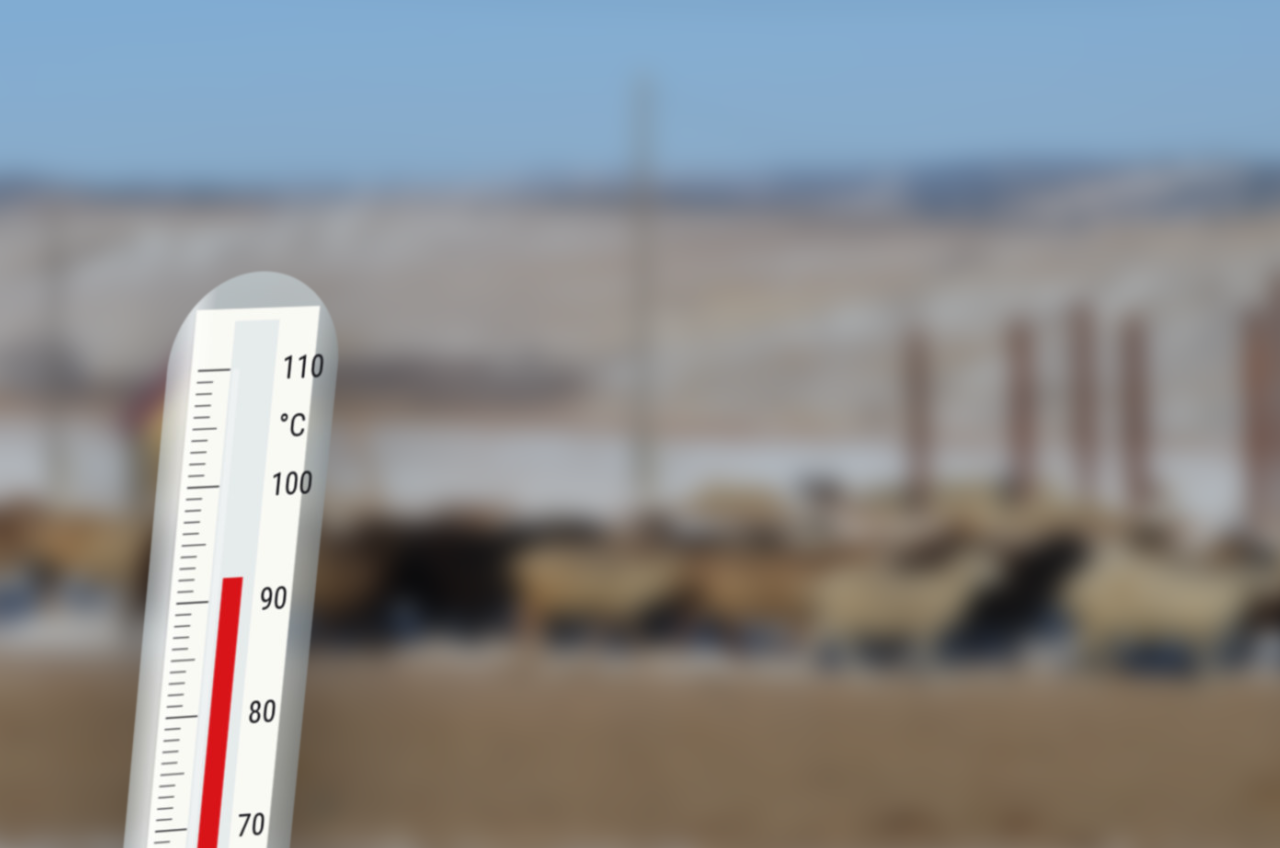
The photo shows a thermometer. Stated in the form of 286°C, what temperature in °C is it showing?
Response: 92°C
